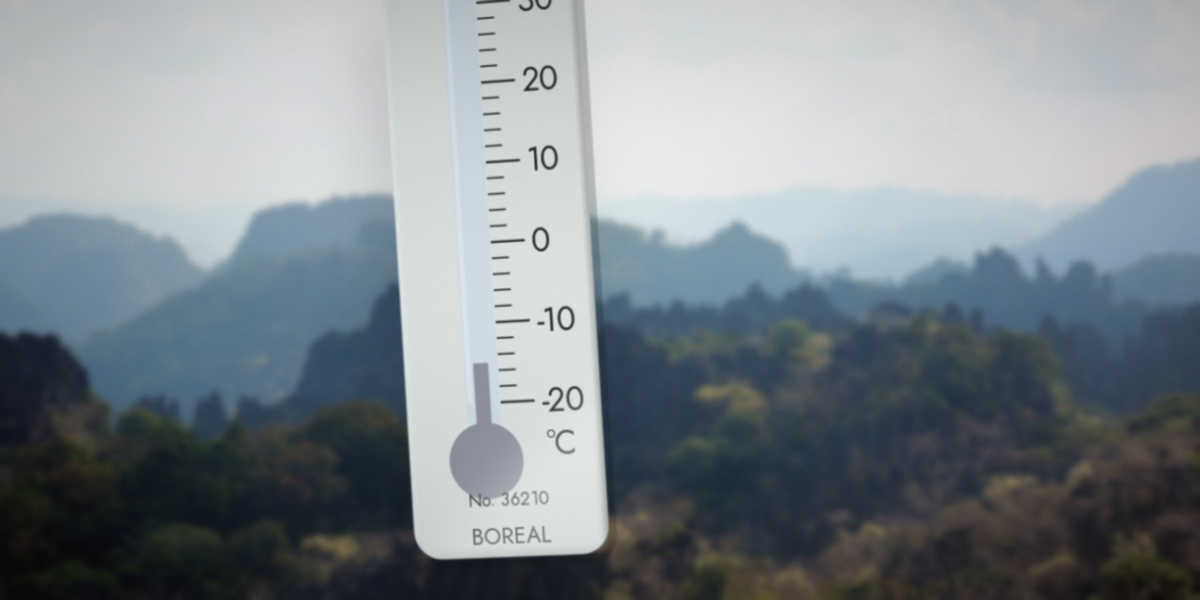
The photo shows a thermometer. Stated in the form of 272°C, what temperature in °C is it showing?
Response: -15°C
